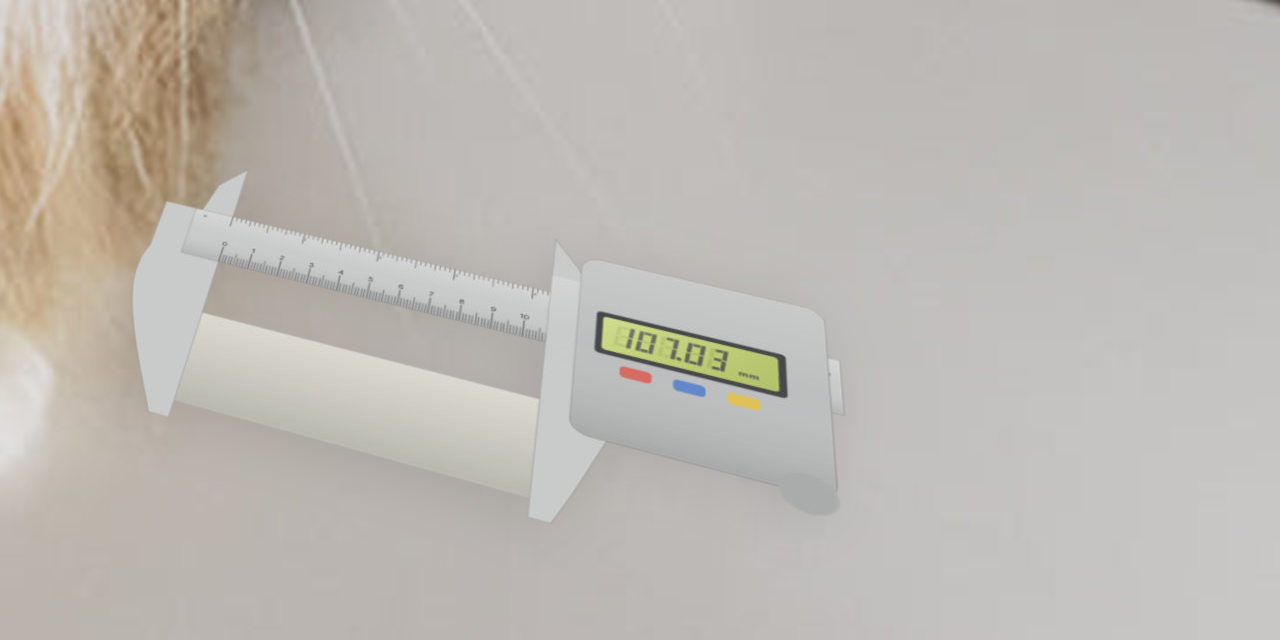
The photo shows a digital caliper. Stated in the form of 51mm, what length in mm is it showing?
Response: 107.03mm
